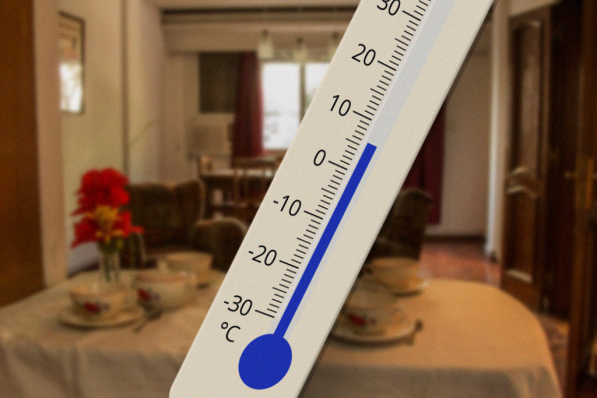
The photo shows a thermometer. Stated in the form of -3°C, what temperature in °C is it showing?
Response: 6°C
